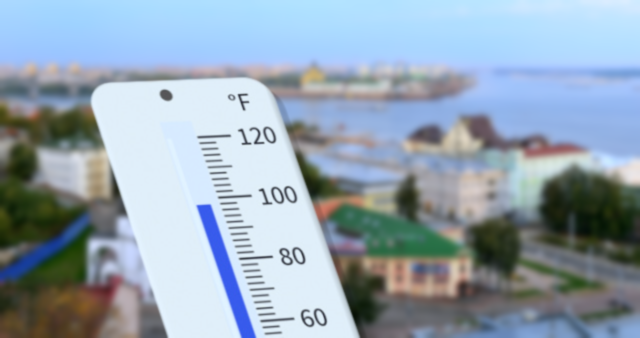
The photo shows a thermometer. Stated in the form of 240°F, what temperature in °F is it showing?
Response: 98°F
